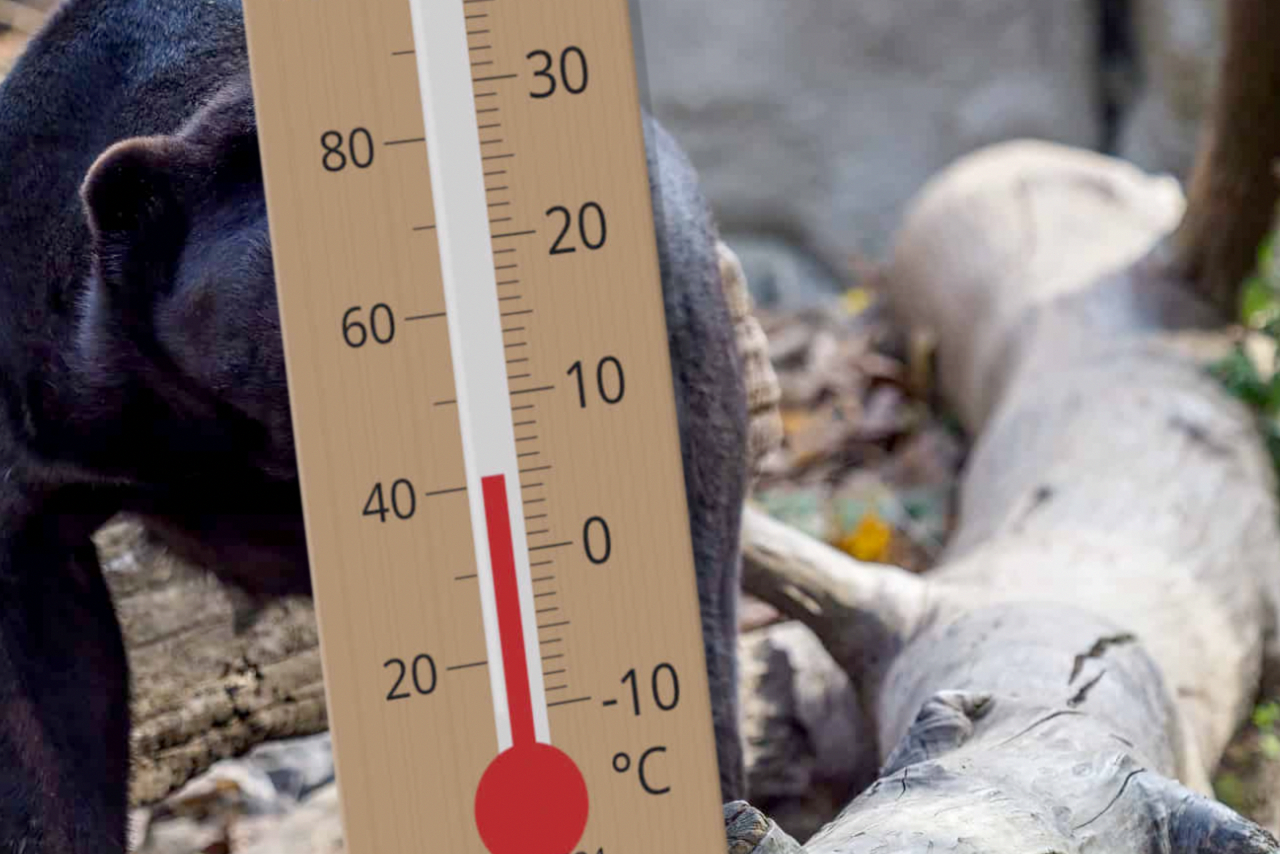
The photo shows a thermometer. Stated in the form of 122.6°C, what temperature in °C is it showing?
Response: 5°C
